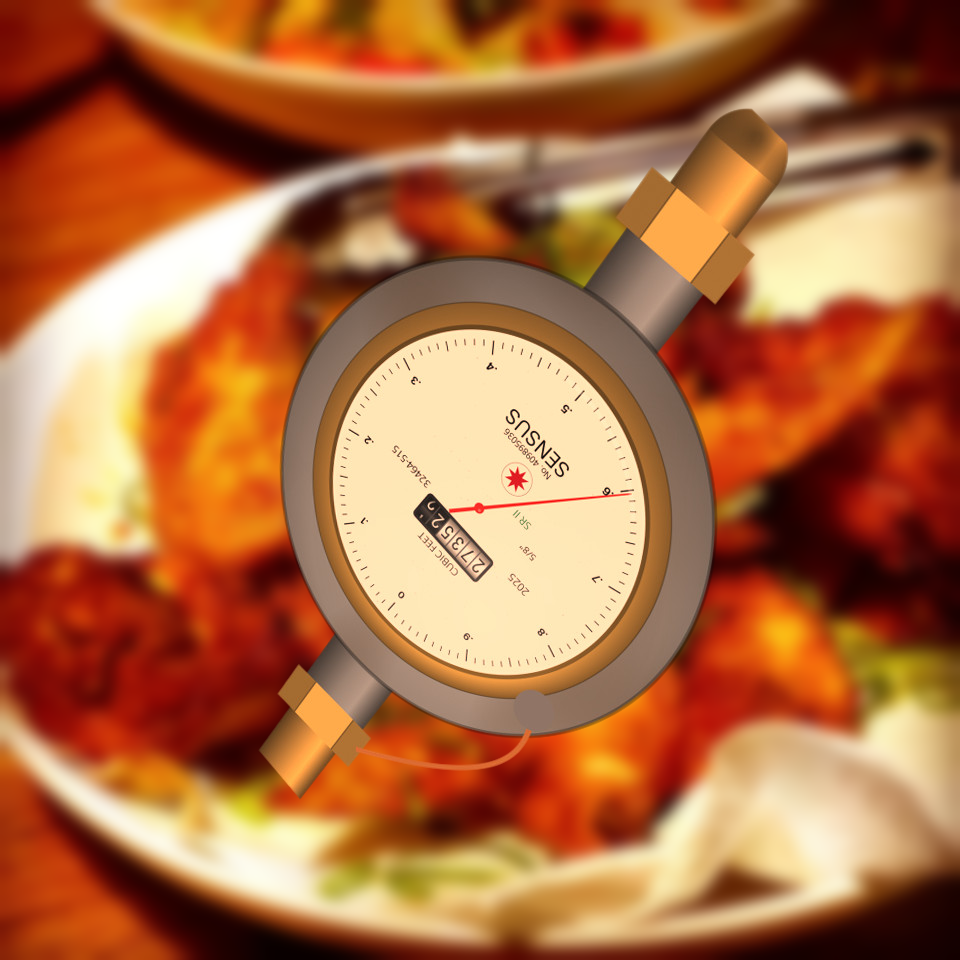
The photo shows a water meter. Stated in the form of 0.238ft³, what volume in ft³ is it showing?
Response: 273521.60ft³
